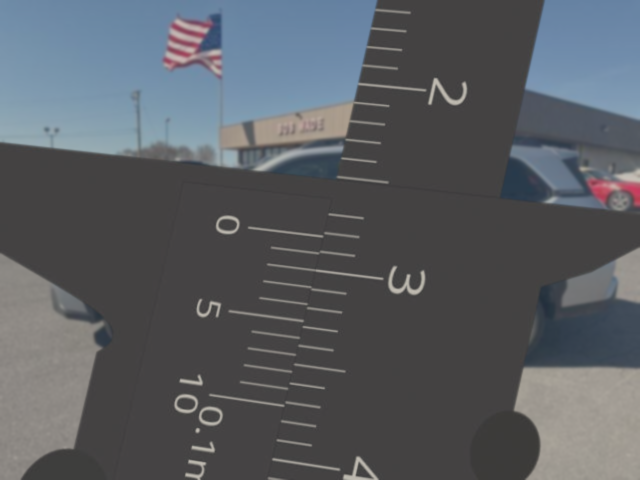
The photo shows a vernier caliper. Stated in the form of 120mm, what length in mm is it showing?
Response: 28.2mm
